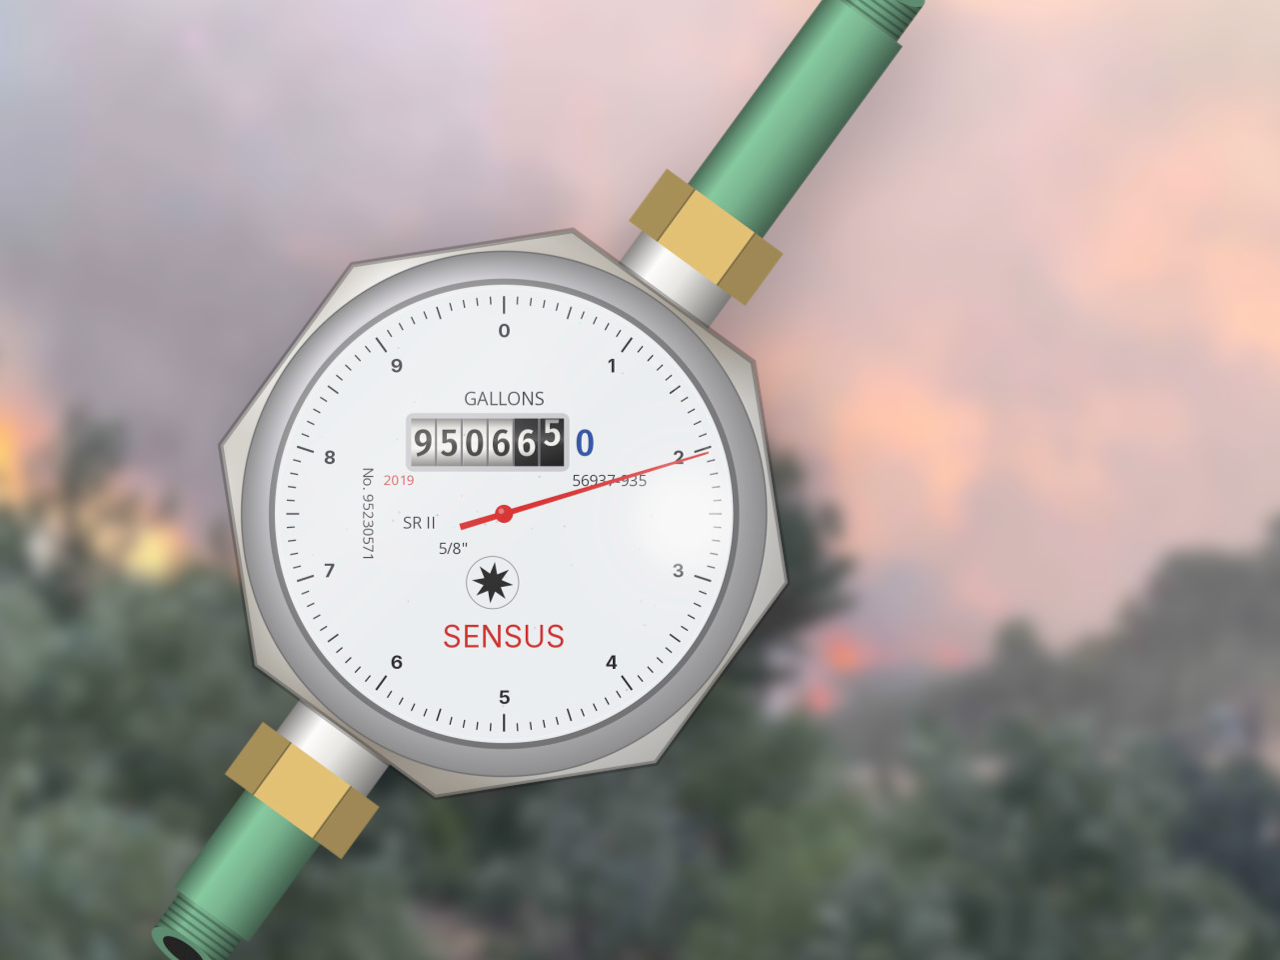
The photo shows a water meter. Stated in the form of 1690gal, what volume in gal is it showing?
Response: 9506652.0gal
